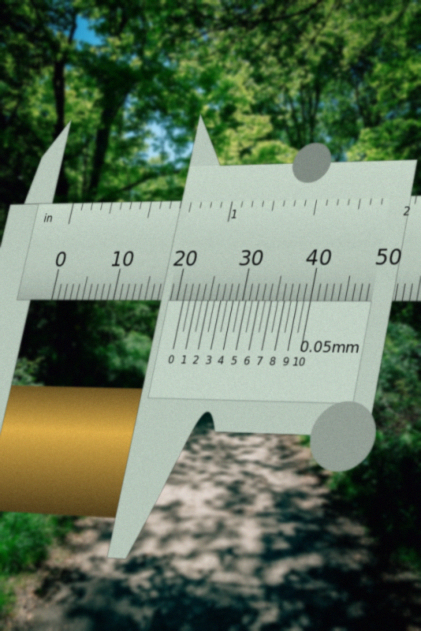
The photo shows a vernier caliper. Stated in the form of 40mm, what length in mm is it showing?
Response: 21.0mm
